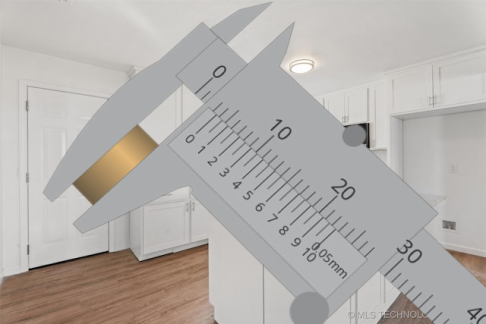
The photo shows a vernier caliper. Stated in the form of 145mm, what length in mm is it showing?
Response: 3.6mm
